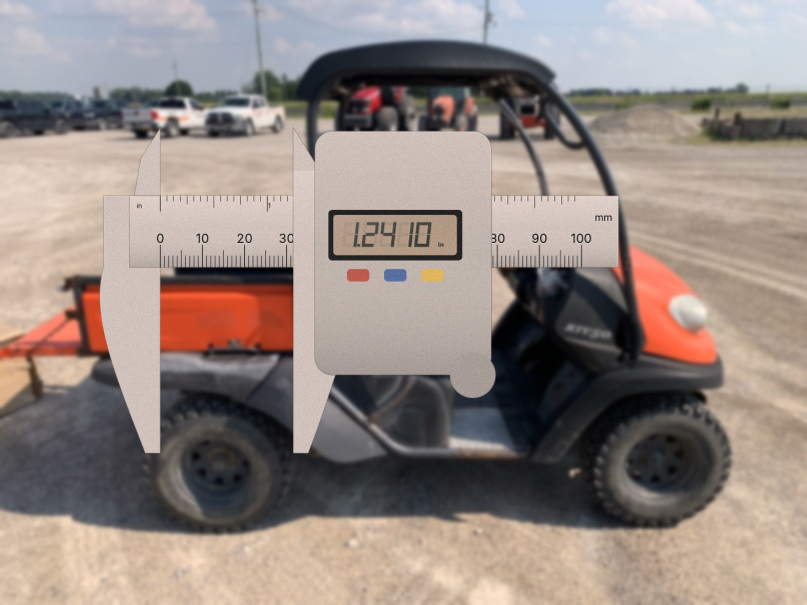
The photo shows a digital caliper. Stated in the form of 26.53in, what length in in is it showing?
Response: 1.2410in
